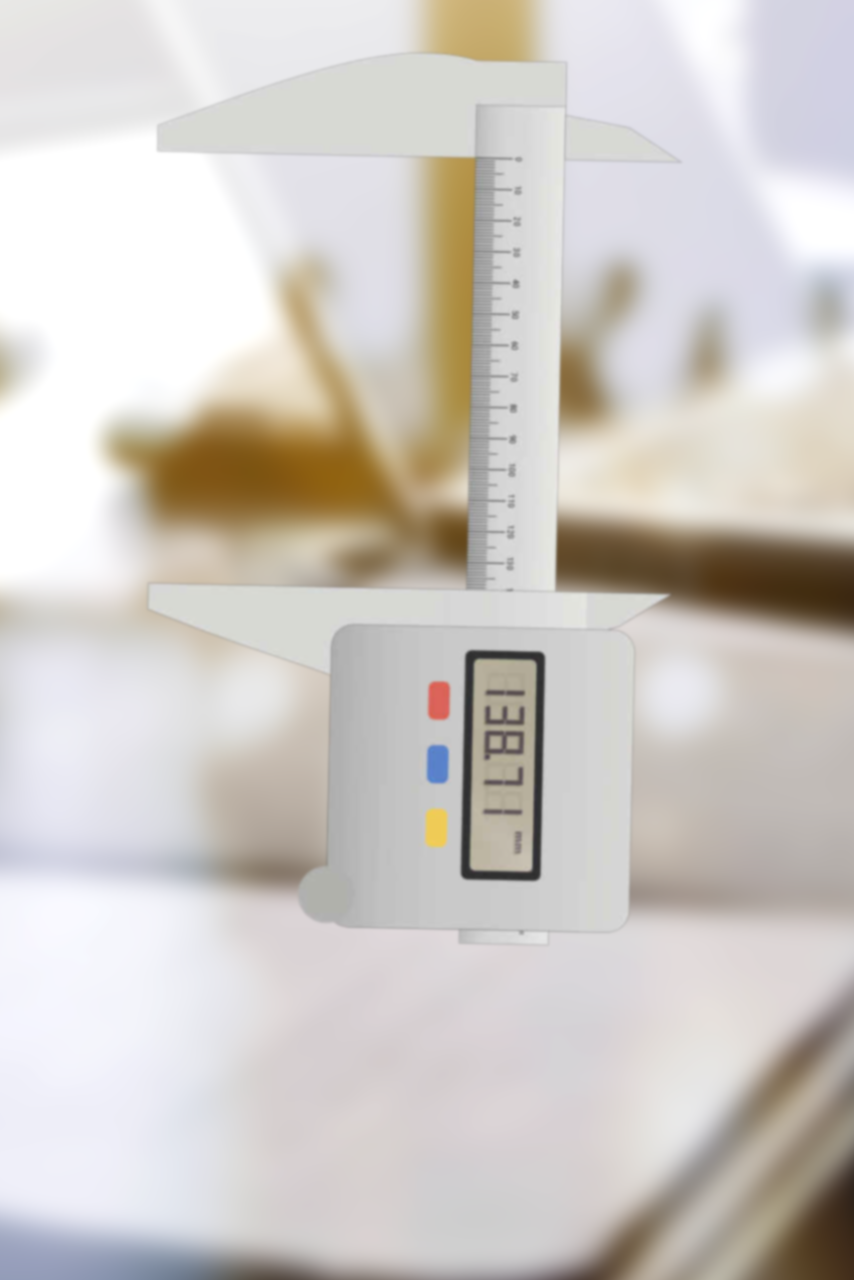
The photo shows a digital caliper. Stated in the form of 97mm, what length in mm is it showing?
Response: 138.71mm
